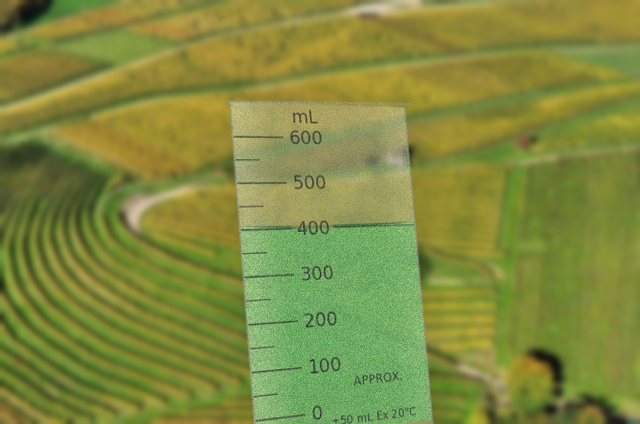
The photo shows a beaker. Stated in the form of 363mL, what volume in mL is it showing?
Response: 400mL
